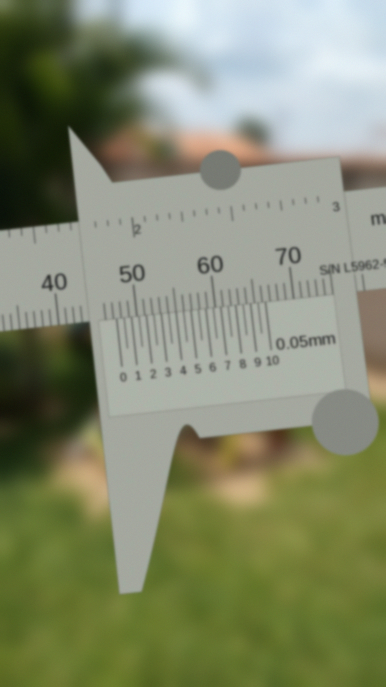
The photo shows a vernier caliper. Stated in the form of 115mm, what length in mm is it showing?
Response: 47.4mm
